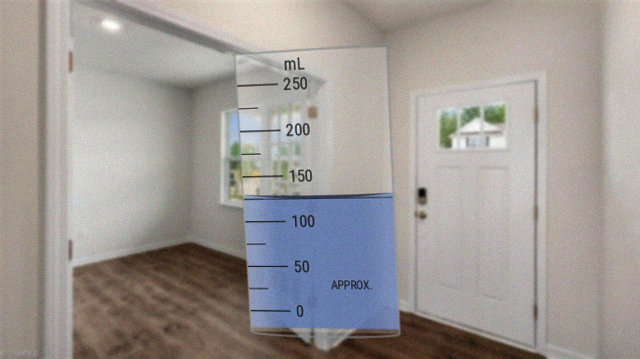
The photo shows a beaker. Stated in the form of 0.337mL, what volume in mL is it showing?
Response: 125mL
